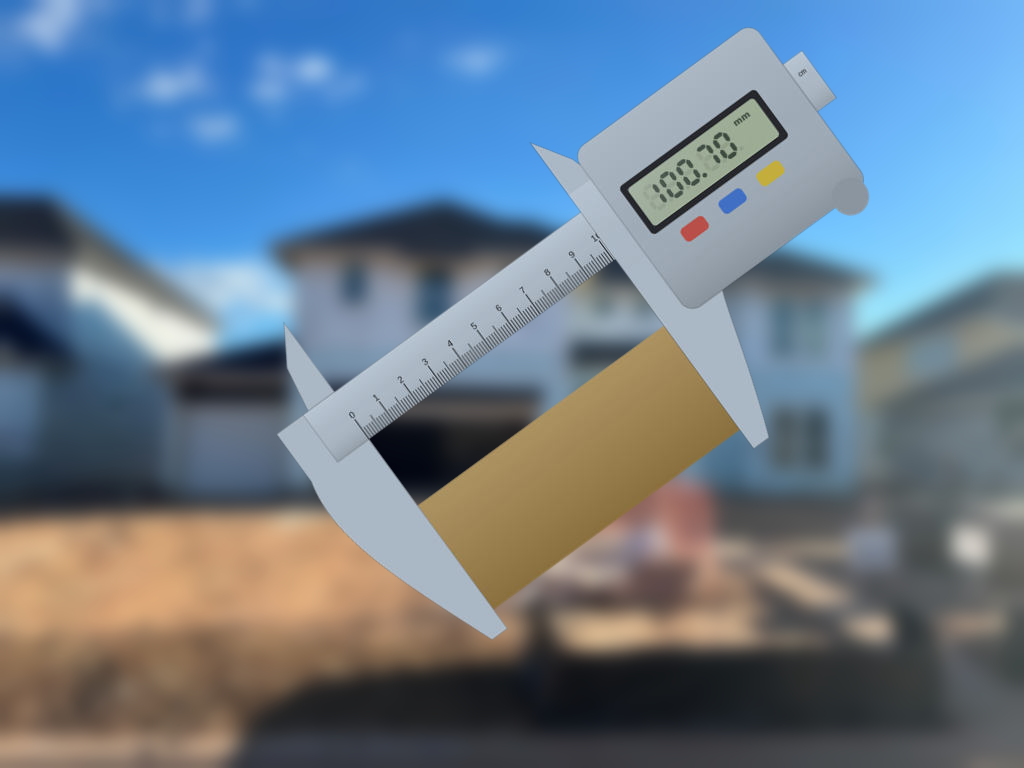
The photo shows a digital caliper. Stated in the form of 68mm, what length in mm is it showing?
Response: 100.70mm
